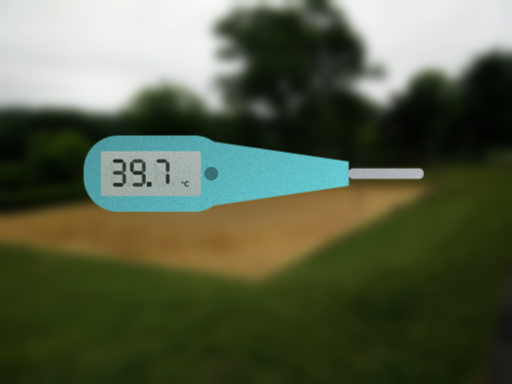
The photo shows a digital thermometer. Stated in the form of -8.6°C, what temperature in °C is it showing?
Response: 39.7°C
